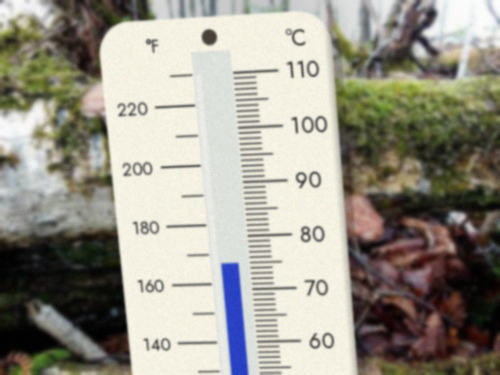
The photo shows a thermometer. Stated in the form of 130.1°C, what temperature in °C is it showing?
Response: 75°C
